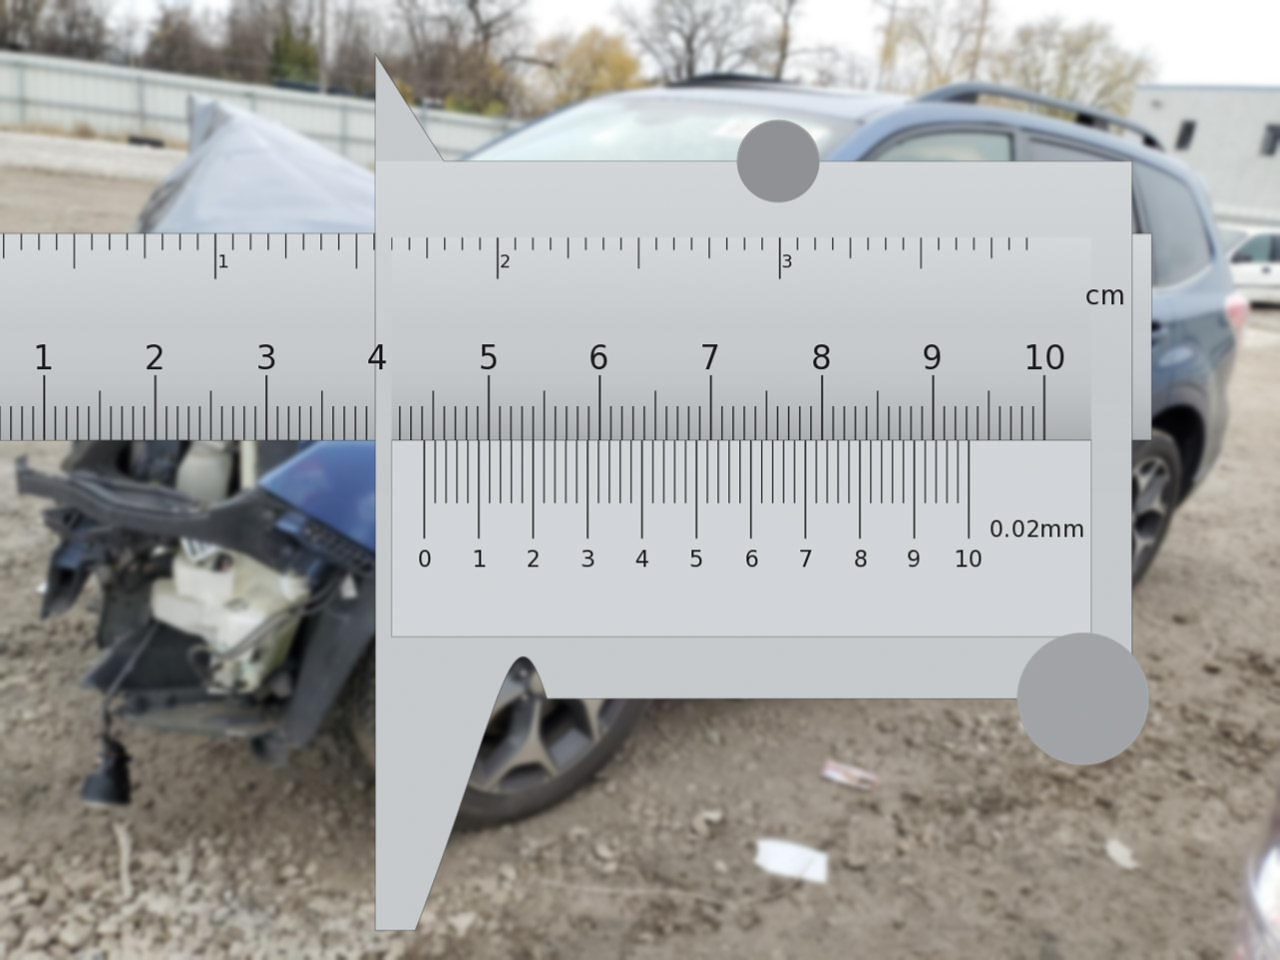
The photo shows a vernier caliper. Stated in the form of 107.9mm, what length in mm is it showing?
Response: 44.2mm
